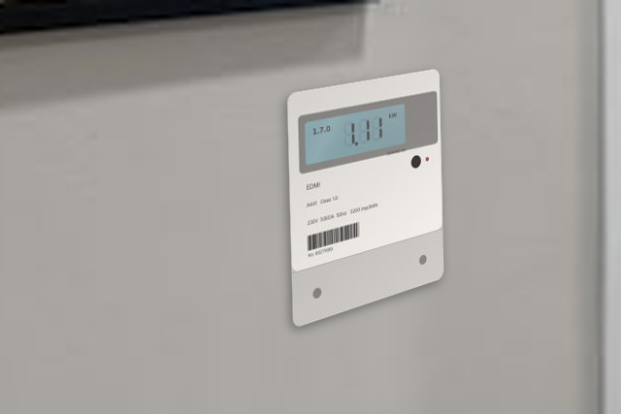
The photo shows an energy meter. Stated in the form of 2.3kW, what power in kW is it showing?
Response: 1.11kW
